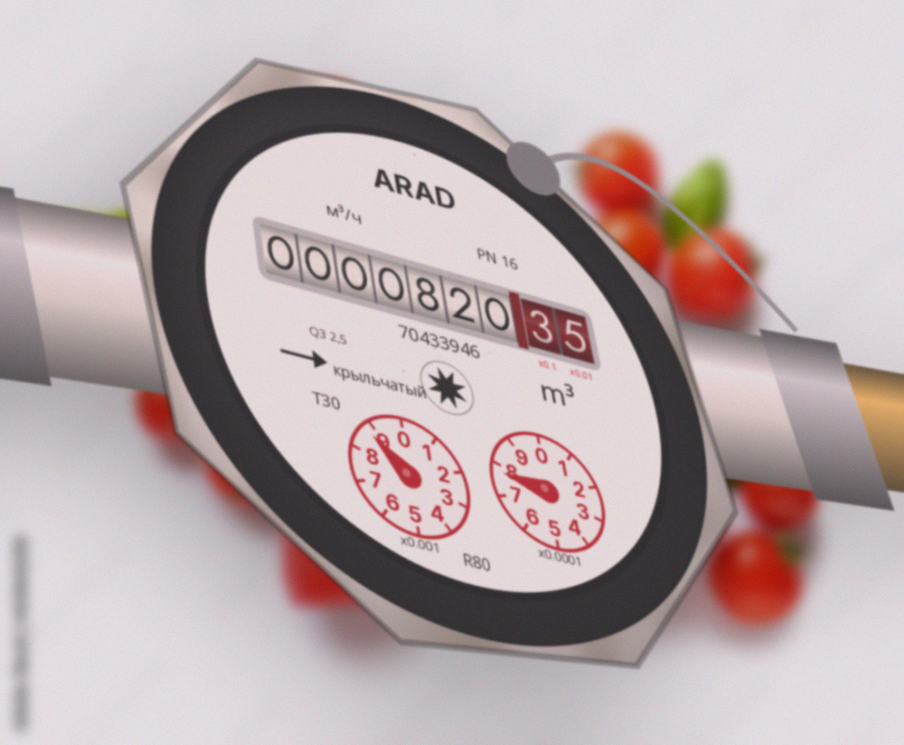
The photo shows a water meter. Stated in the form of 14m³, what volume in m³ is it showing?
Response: 820.3587m³
